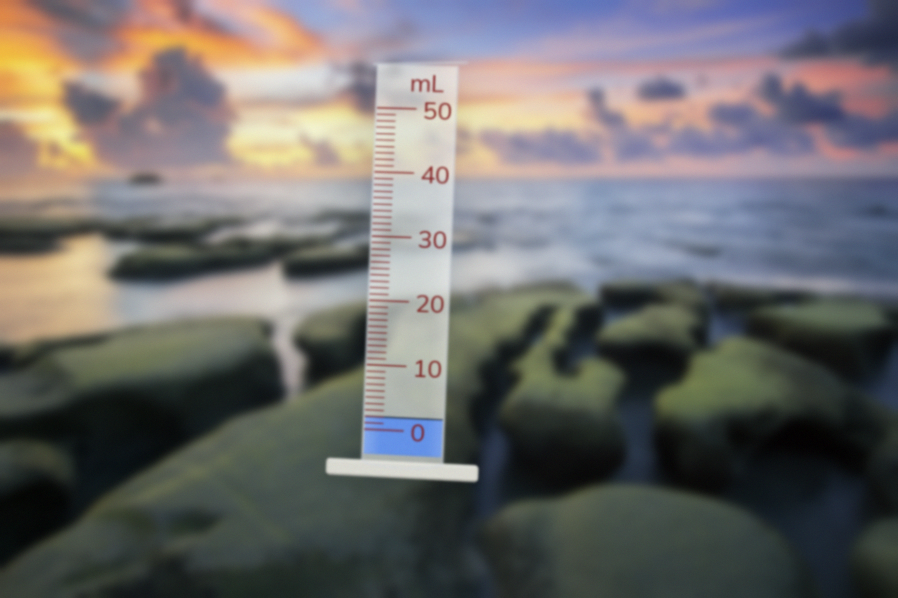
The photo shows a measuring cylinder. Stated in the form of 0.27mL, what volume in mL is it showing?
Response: 2mL
